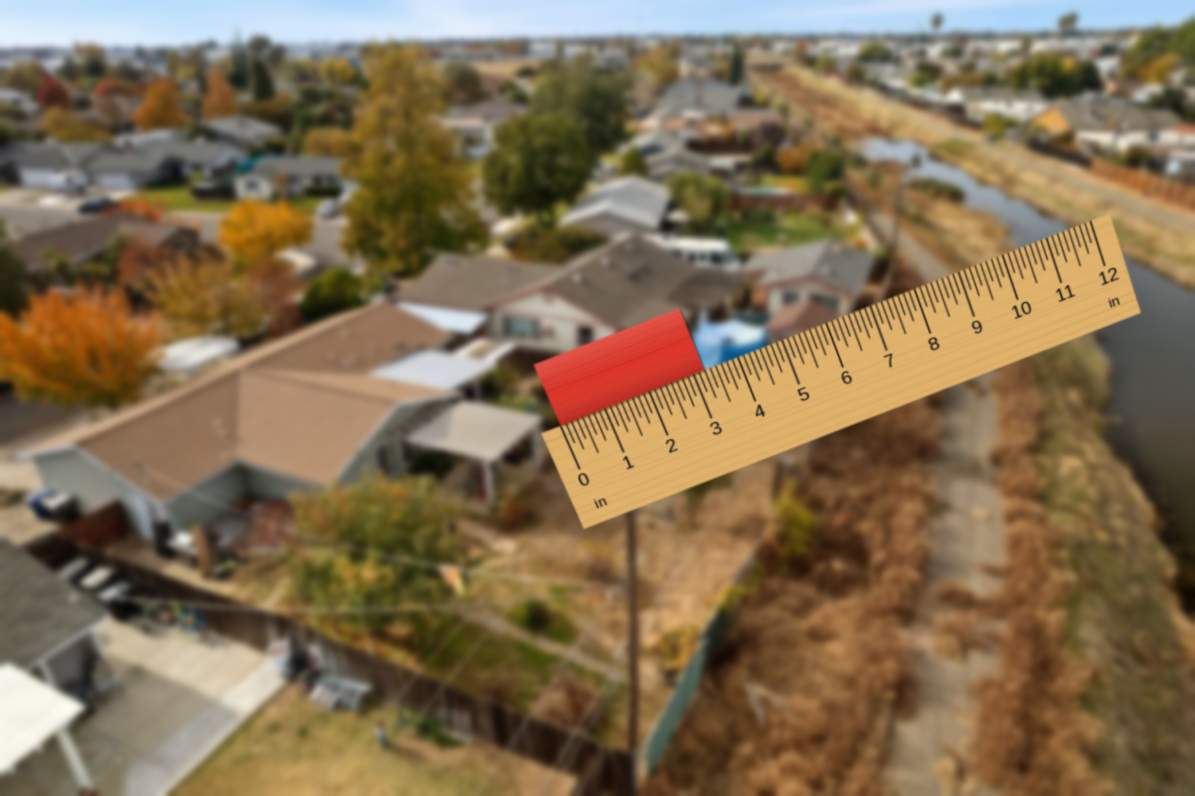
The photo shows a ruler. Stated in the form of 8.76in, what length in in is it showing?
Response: 3.25in
